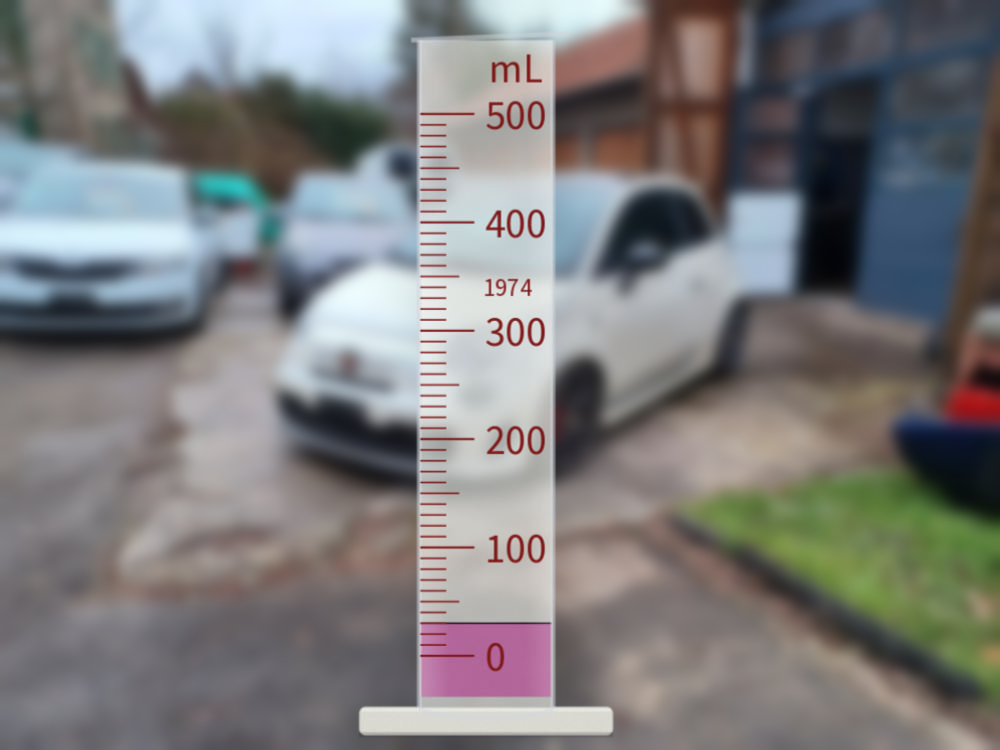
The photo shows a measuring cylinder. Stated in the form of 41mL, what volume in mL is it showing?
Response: 30mL
